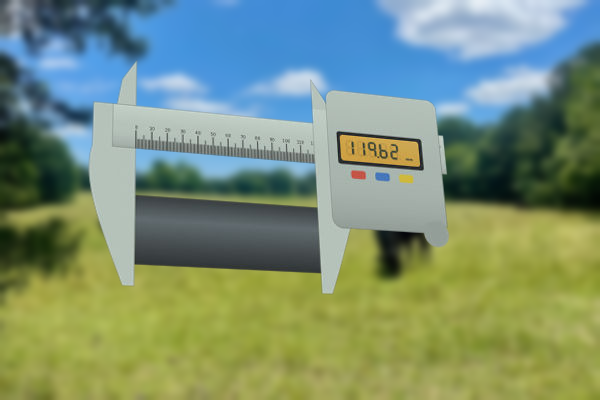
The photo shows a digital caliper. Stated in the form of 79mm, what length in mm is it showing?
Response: 119.62mm
